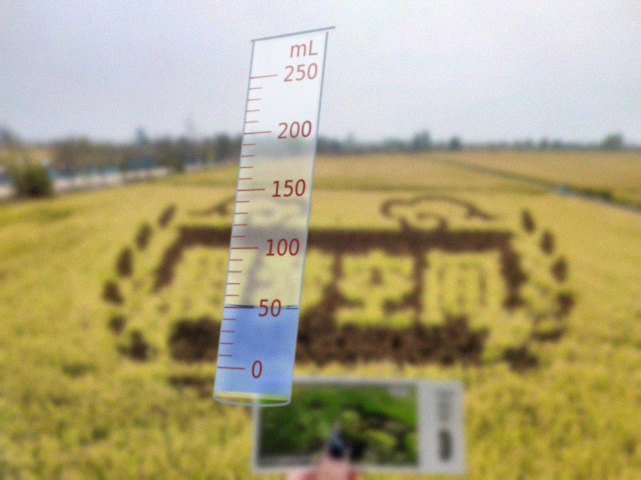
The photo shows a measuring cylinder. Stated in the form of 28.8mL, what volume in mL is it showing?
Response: 50mL
